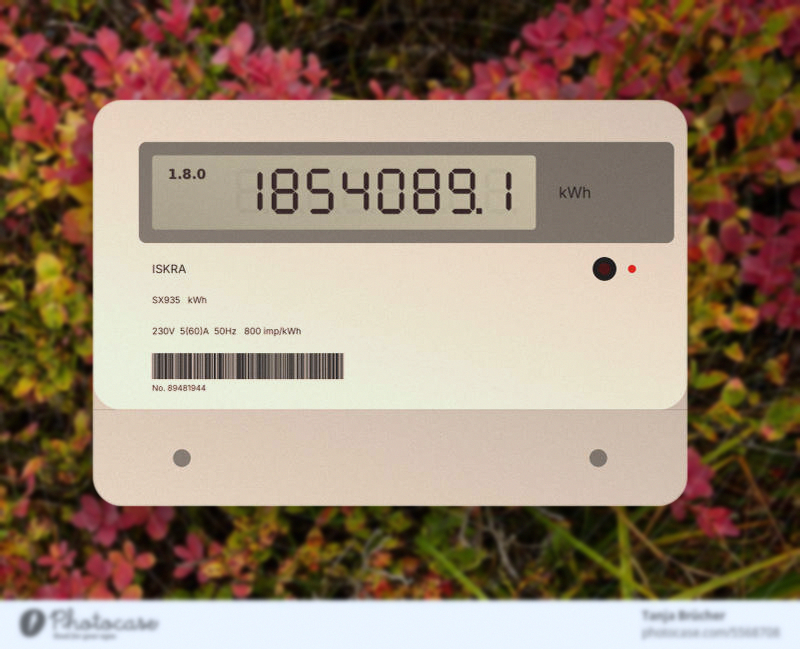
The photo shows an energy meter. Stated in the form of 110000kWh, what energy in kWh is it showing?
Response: 1854089.1kWh
